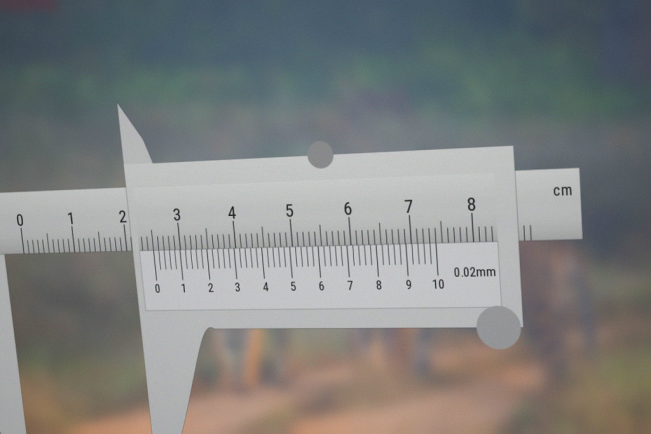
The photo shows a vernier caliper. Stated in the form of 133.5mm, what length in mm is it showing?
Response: 25.0mm
